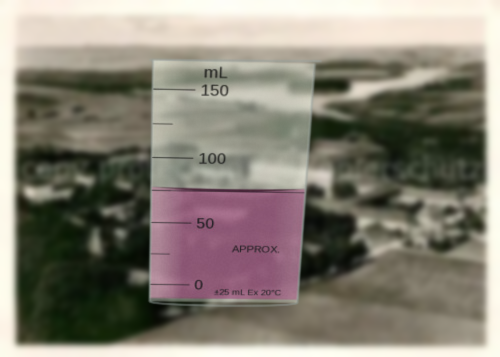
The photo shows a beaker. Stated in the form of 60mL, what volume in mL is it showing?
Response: 75mL
